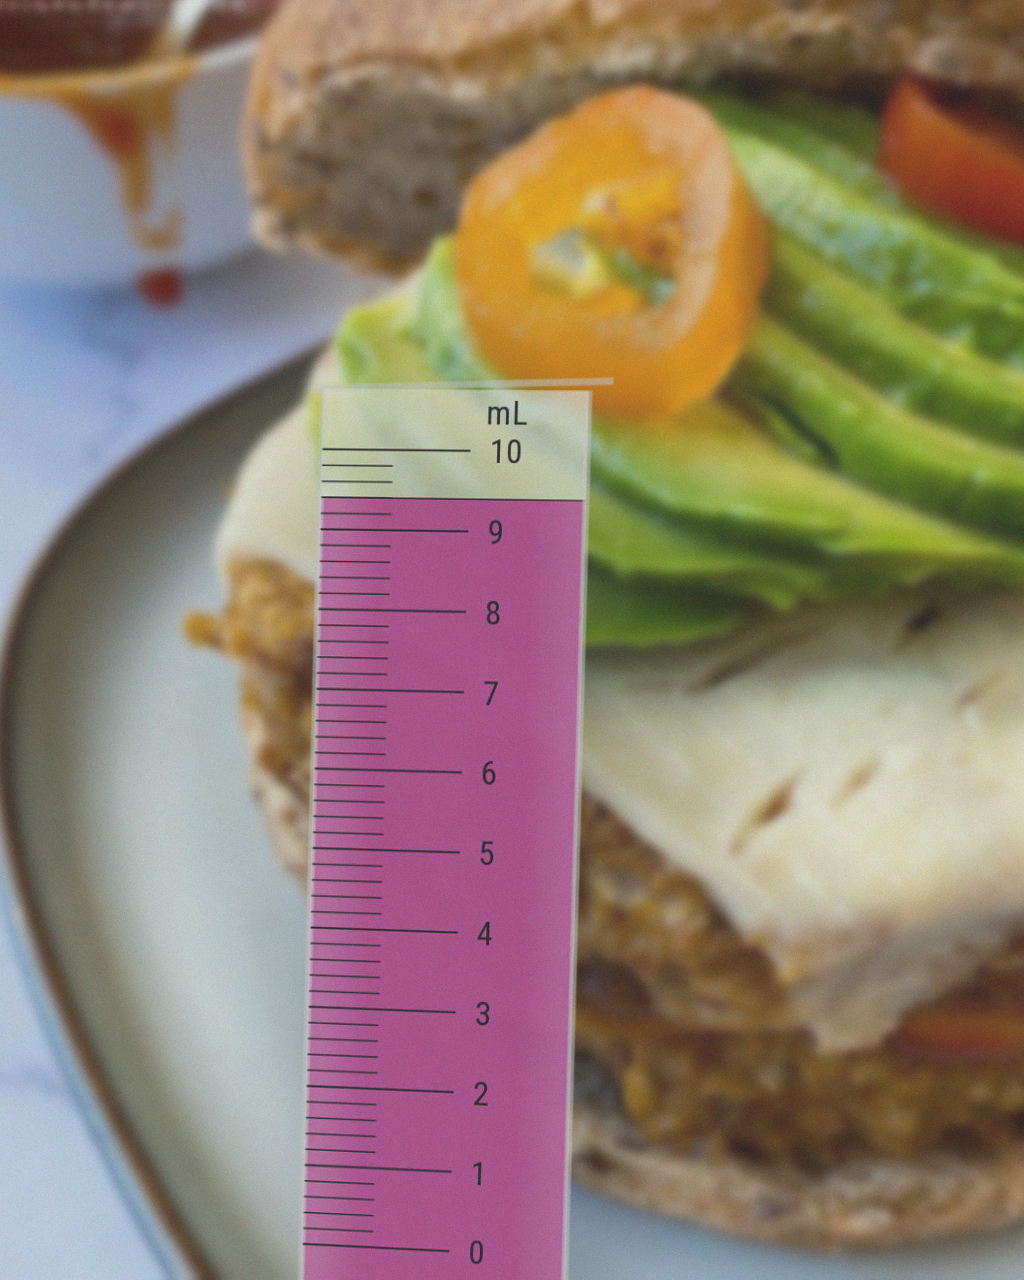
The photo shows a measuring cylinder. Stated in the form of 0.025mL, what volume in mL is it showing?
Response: 9.4mL
